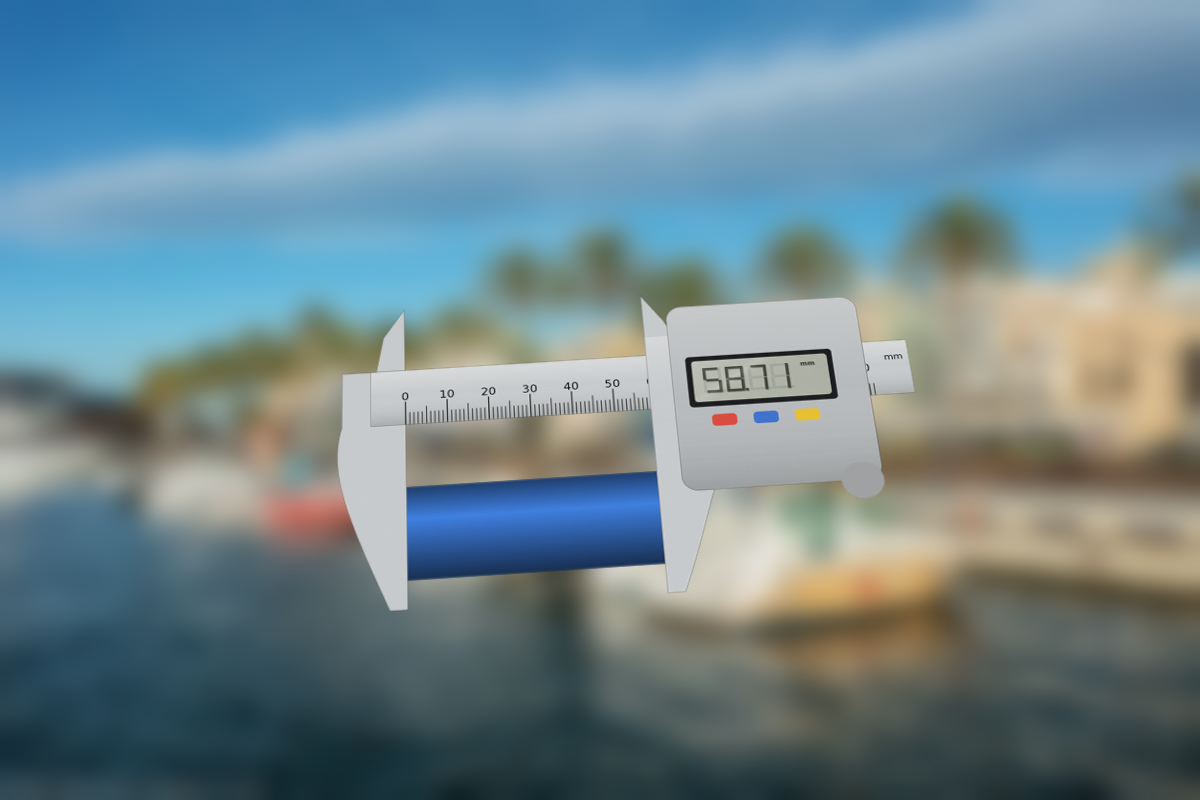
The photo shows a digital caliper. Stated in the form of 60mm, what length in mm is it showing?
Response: 58.71mm
